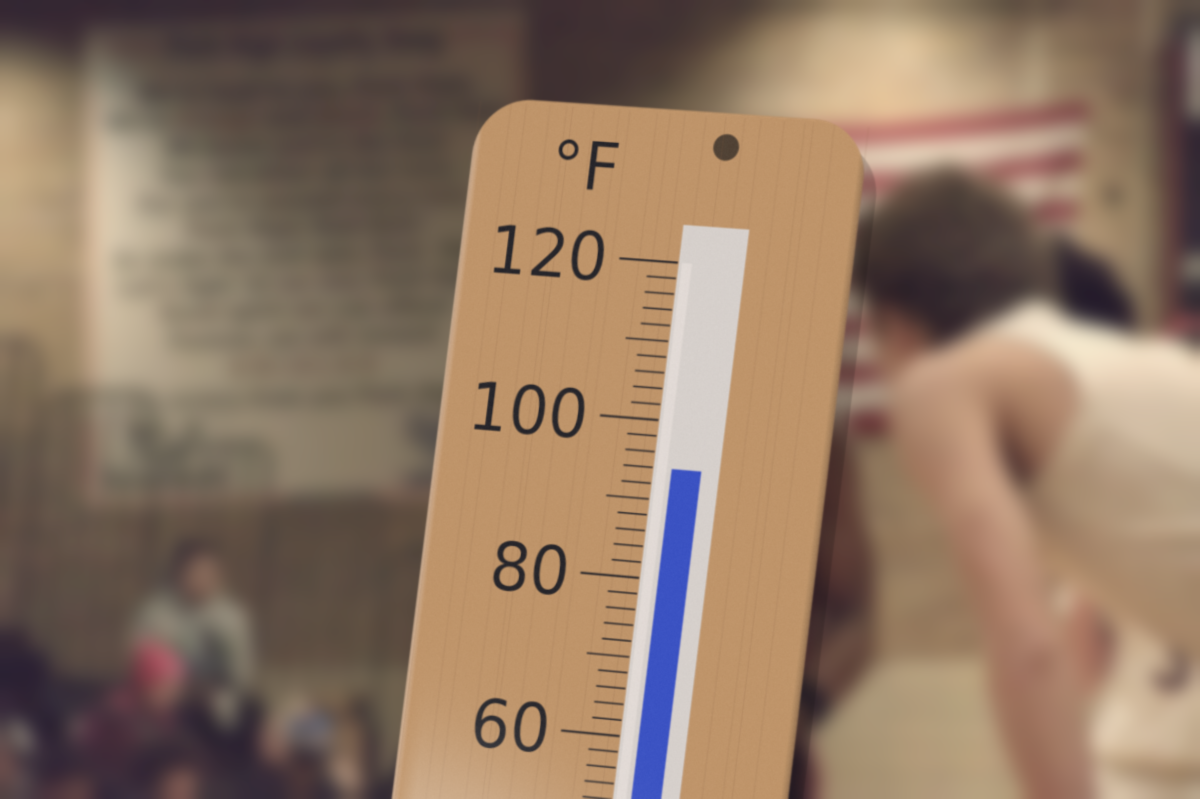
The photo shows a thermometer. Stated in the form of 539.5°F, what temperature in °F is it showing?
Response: 94°F
